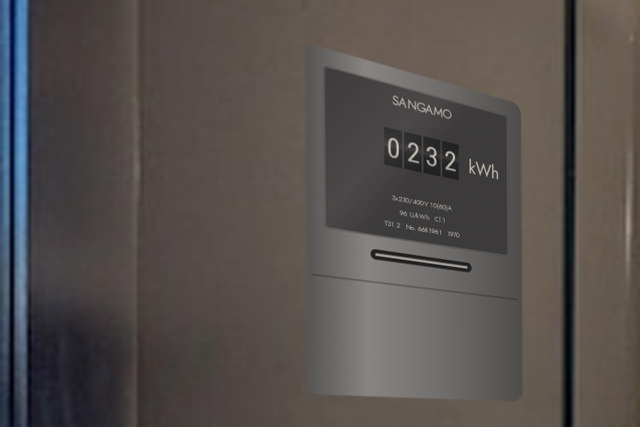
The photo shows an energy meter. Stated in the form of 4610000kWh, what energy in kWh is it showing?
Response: 232kWh
